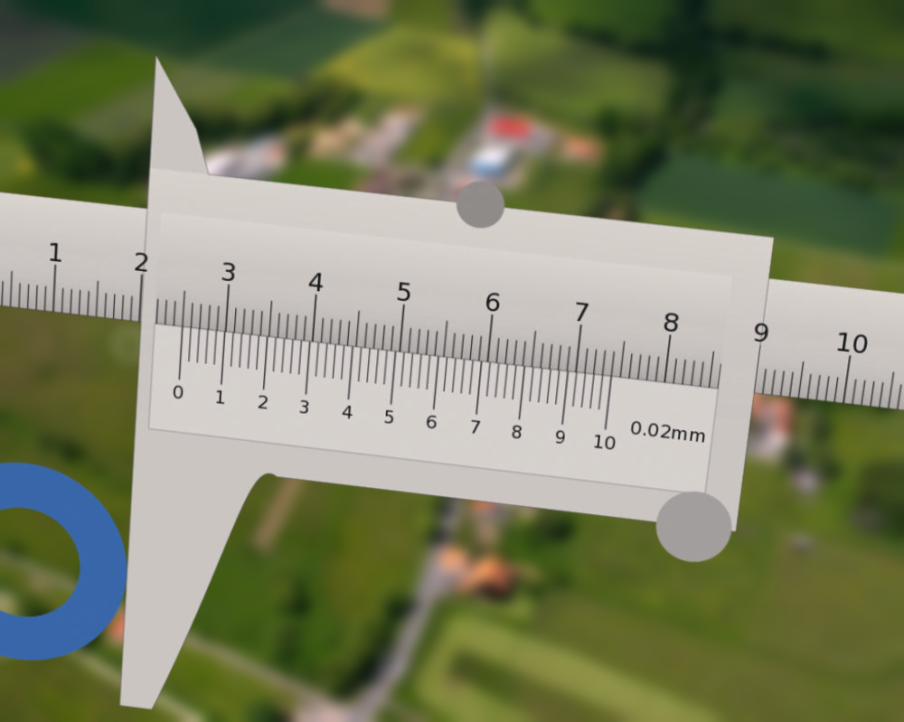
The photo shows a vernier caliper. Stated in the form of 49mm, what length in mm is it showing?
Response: 25.0mm
